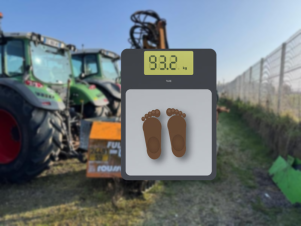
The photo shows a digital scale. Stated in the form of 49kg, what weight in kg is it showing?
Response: 93.2kg
